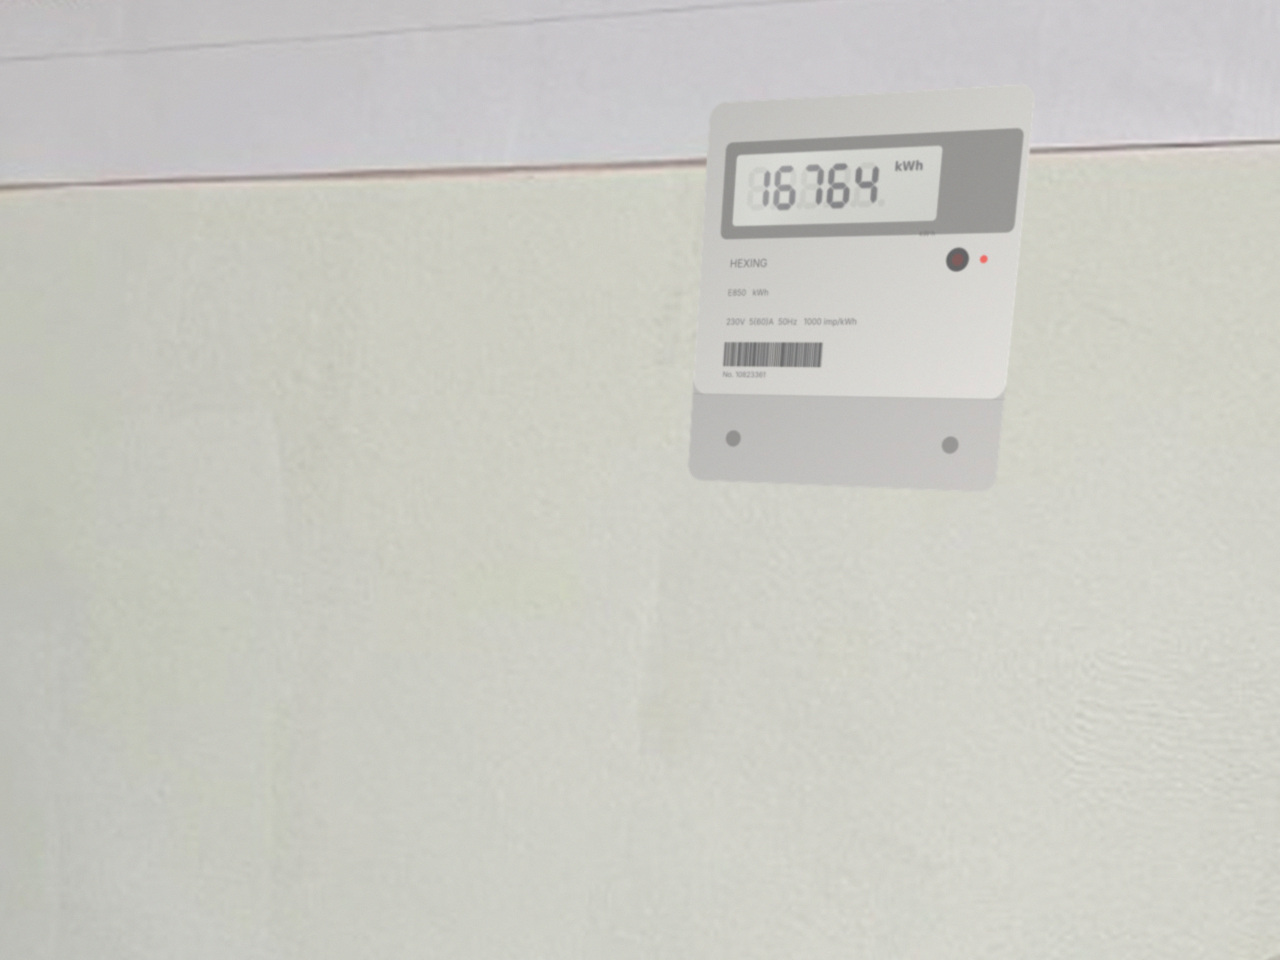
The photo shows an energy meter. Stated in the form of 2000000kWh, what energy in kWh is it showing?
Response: 16764kWh
